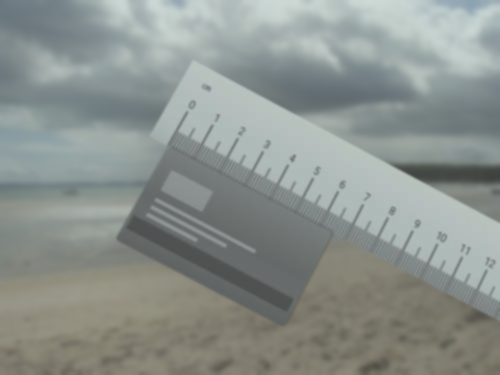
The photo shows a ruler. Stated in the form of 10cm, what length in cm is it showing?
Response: 6.5cm
